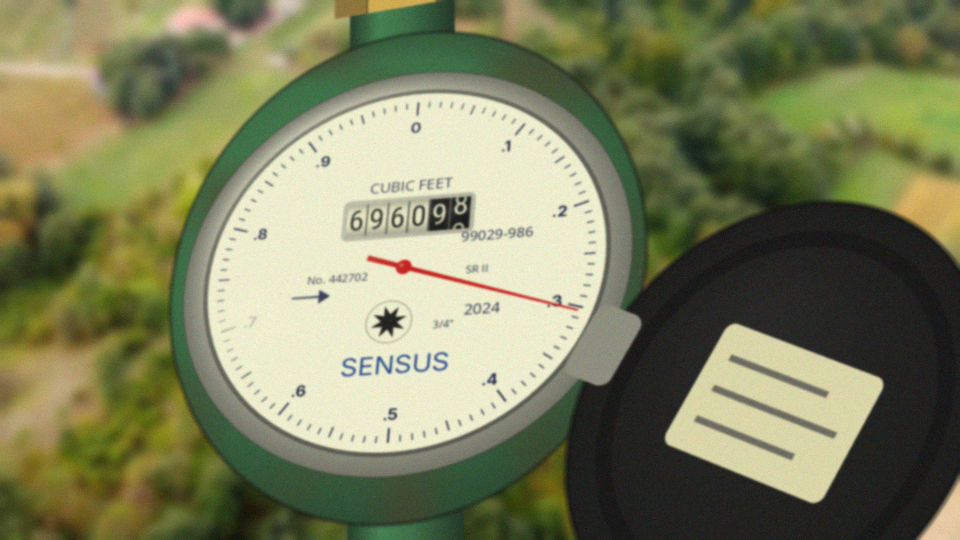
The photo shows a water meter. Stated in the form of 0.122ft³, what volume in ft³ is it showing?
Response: 696098.30ft³
